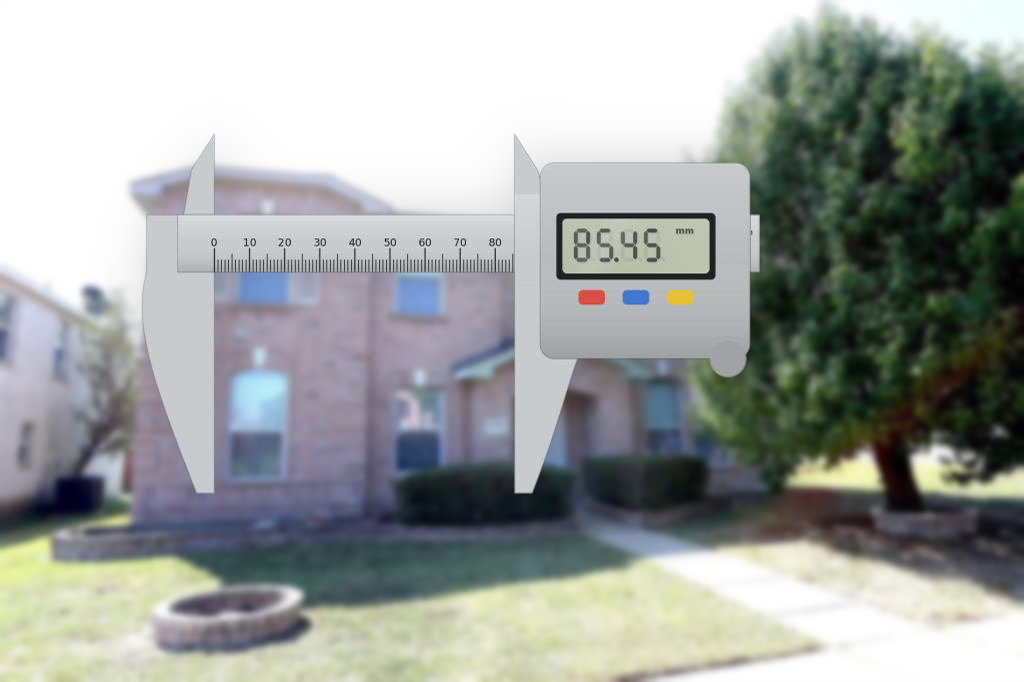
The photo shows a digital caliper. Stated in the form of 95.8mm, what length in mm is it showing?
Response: 85.45mm
